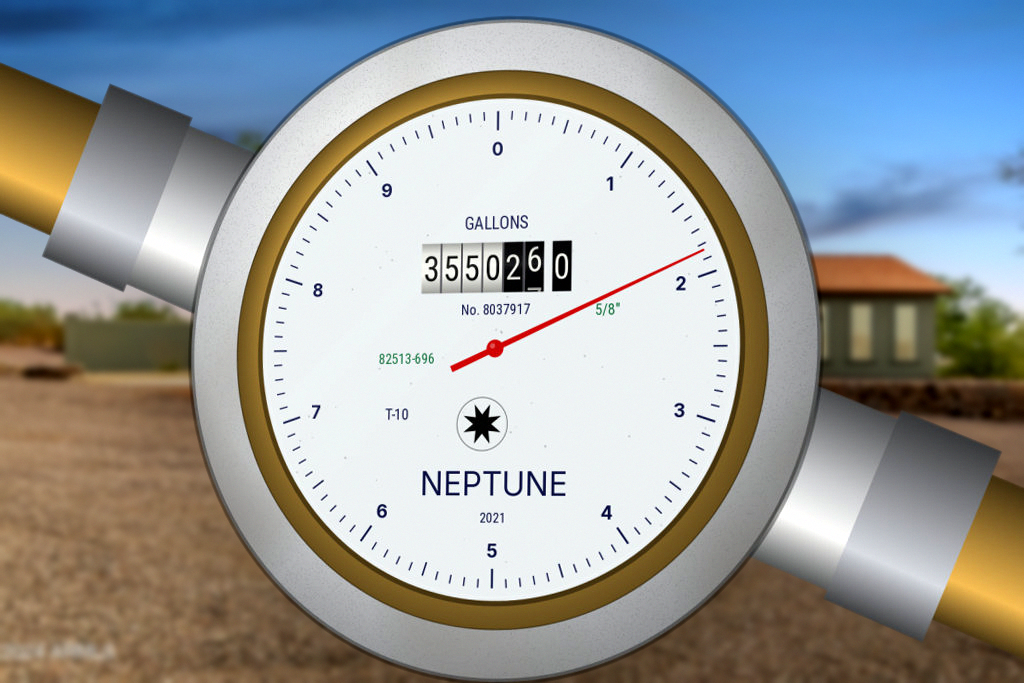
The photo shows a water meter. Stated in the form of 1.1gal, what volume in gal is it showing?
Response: 3550261.8gal
